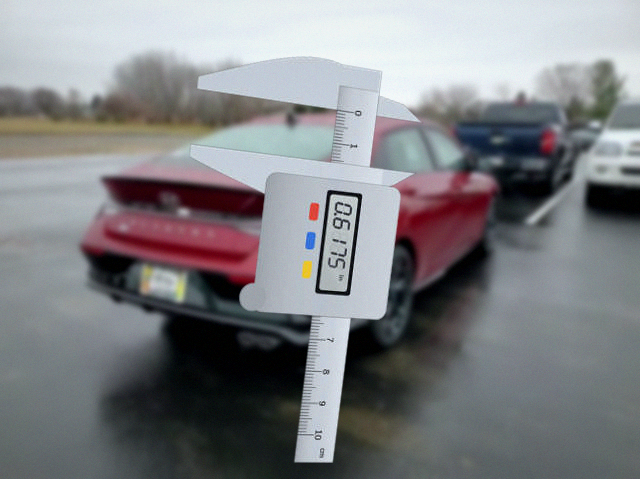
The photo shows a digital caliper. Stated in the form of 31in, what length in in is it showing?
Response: 0.6175in
